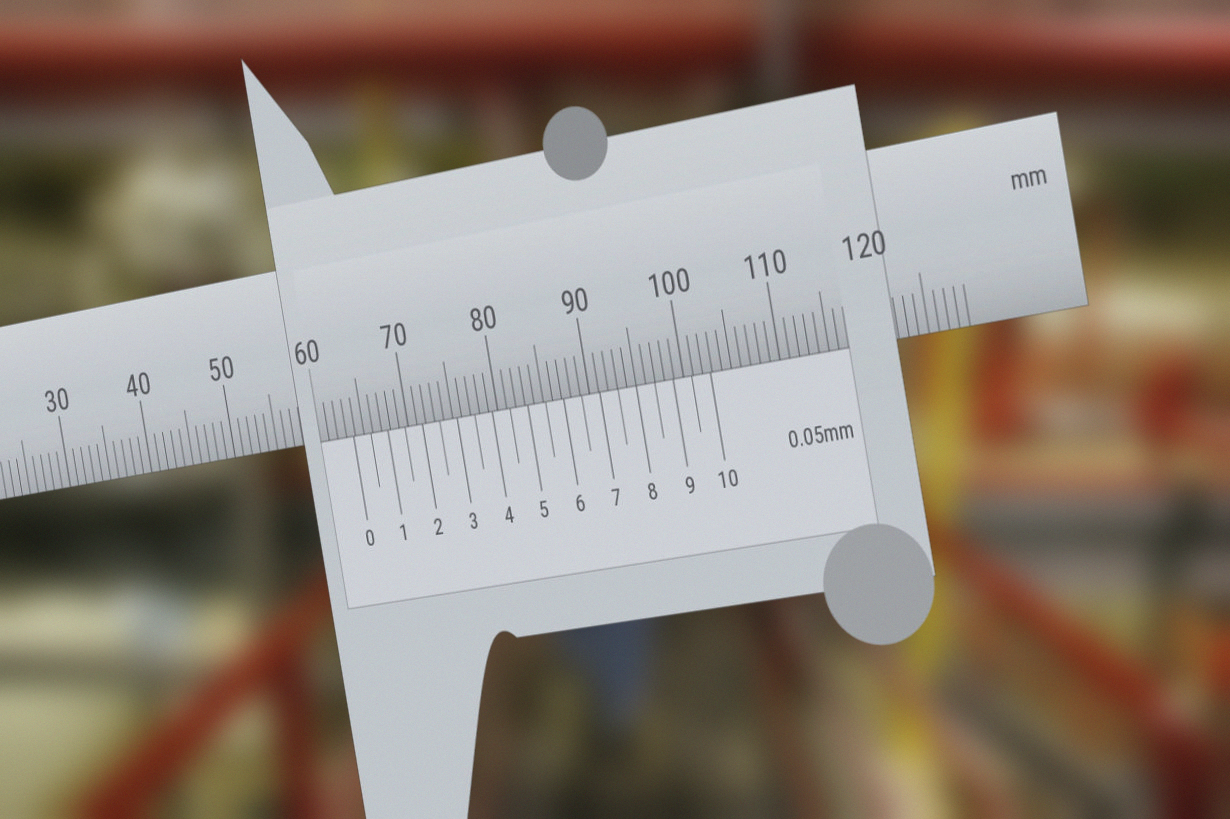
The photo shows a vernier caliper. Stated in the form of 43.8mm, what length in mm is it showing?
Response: 63.8mm
